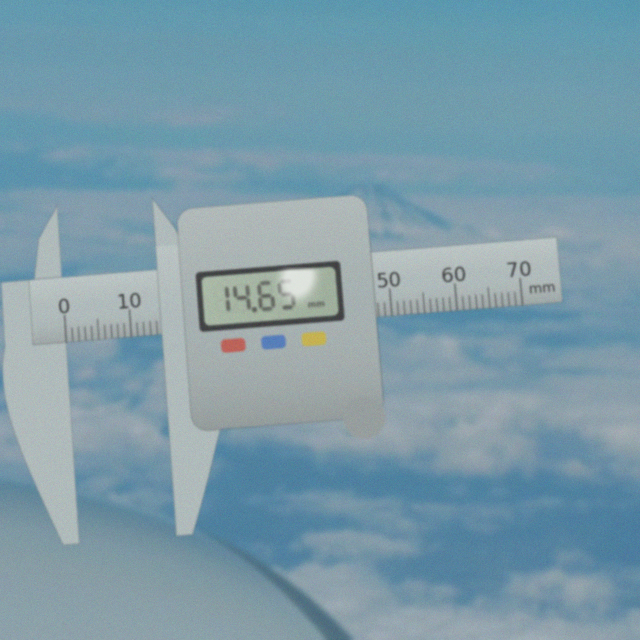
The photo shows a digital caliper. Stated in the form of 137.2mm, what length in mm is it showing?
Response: 14.65mm
